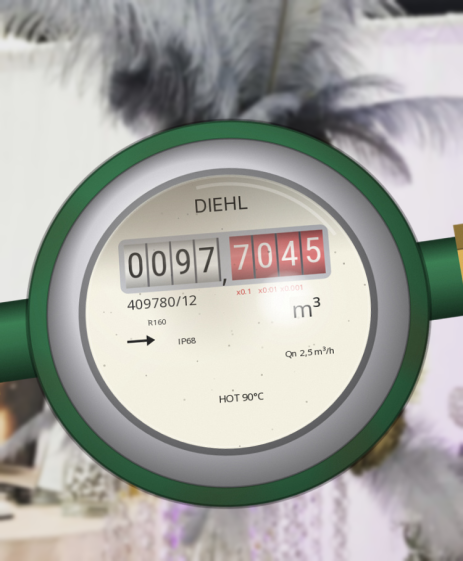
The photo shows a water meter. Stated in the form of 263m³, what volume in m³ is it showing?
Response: 97.7045m³
